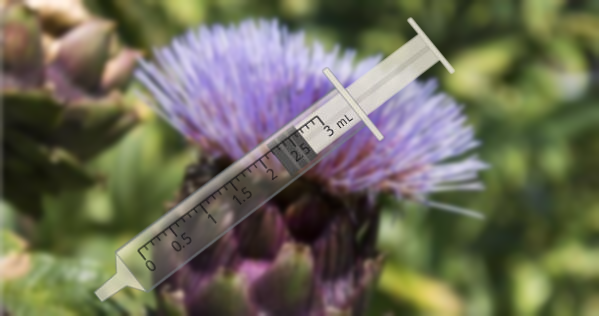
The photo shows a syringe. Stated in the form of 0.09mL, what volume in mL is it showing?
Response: 2.2mL
